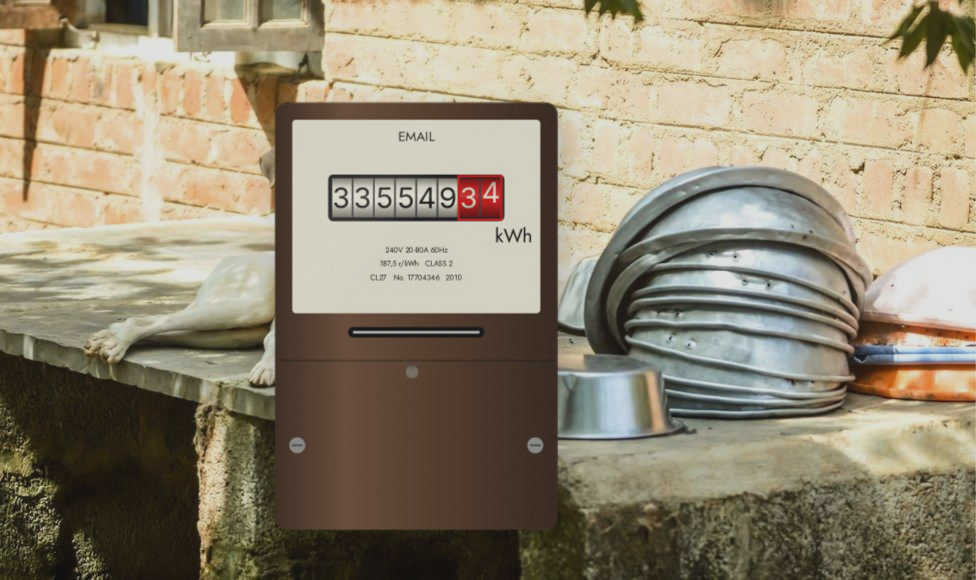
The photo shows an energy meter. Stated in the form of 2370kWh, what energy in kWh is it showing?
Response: 335549.34kWh
